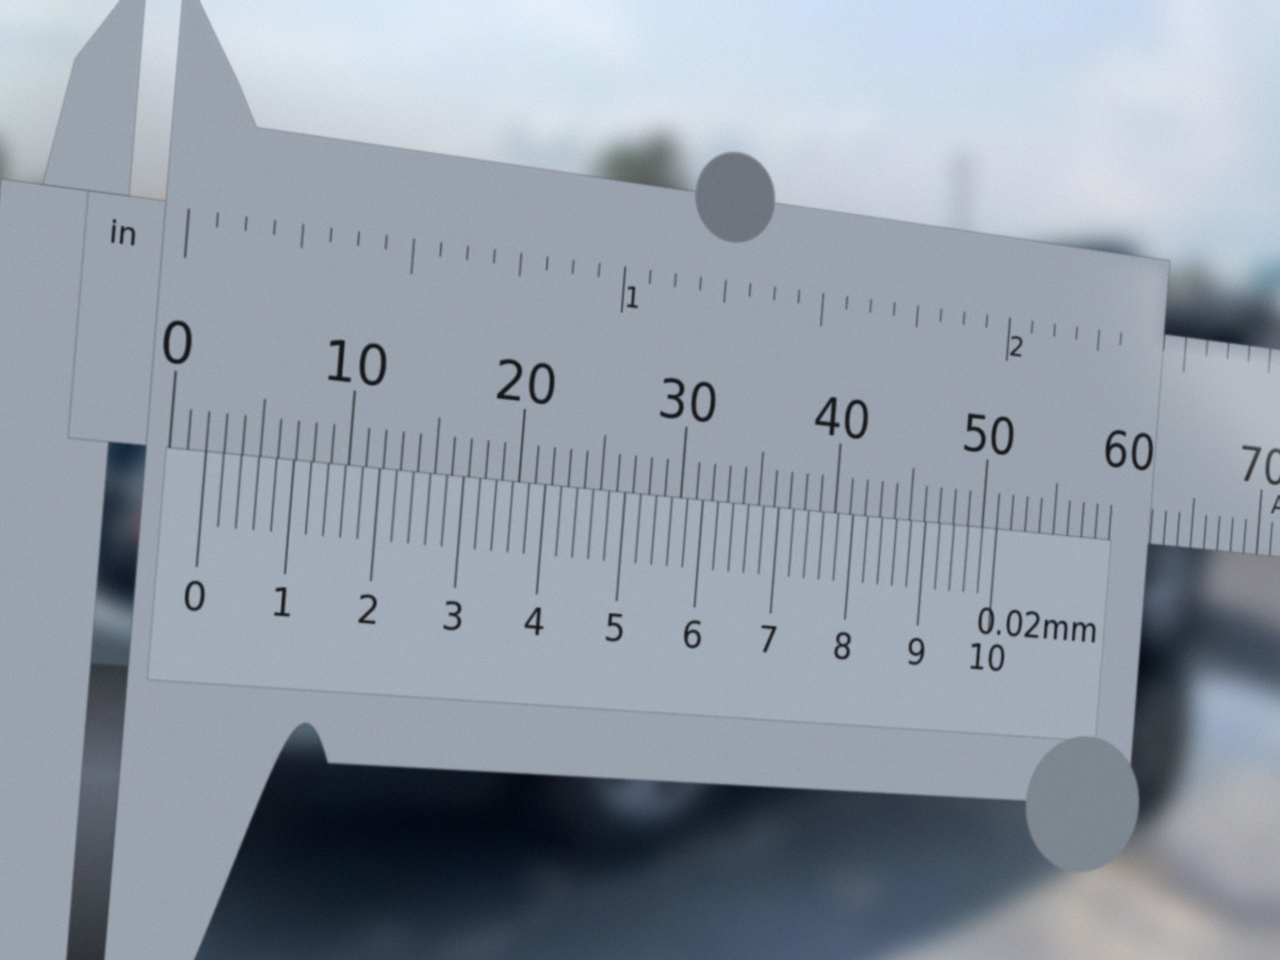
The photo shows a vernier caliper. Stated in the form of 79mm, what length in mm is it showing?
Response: 2.0mm
